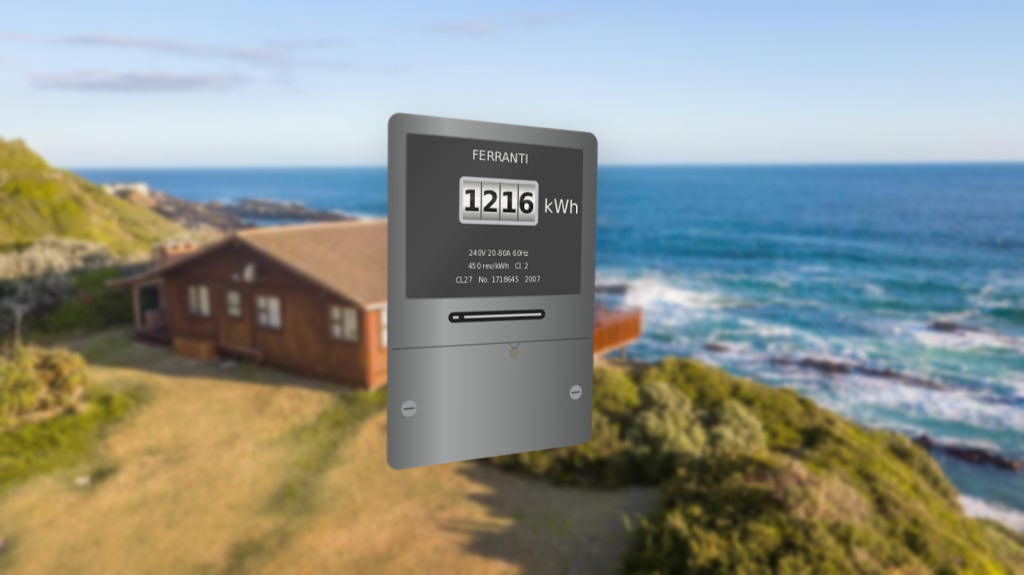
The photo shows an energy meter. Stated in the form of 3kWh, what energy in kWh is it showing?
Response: 1216kWh
